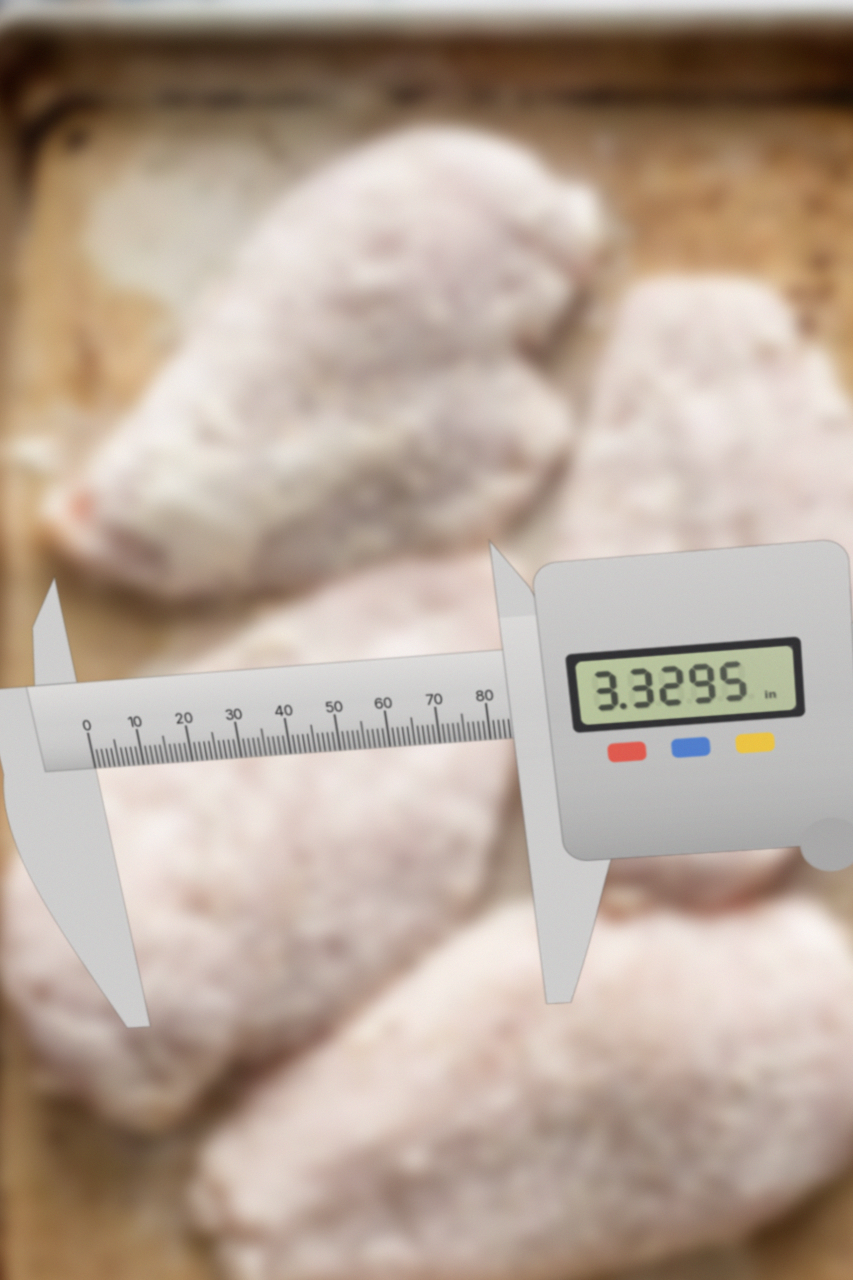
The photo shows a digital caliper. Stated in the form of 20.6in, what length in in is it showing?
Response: 3.3295in
